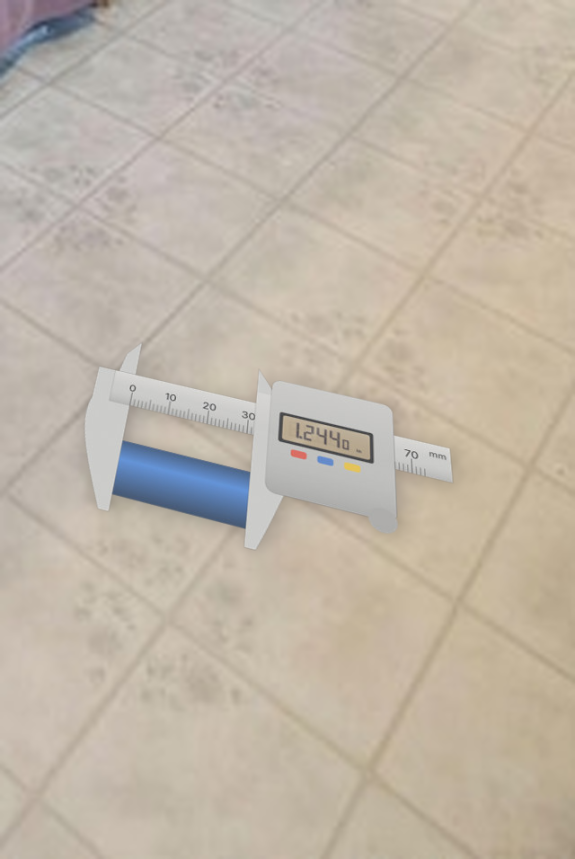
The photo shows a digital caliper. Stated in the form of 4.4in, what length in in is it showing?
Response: 1.2440in
